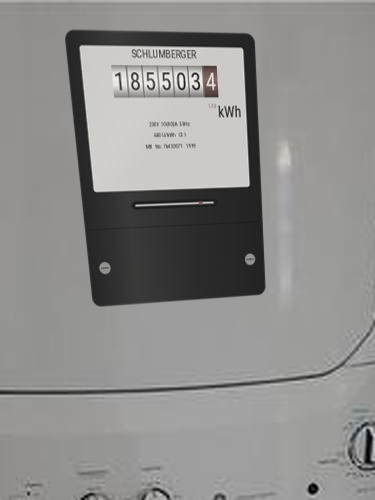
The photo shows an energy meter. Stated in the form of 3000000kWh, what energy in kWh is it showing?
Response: 185503.4kWh
